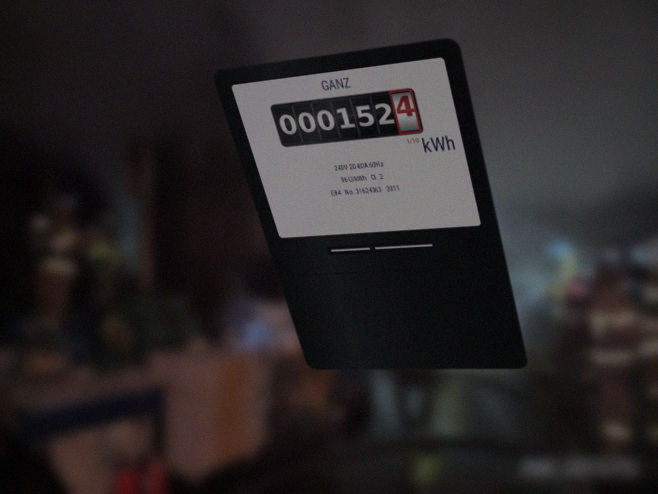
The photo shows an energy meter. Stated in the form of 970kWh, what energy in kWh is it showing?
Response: 152.4kWh
